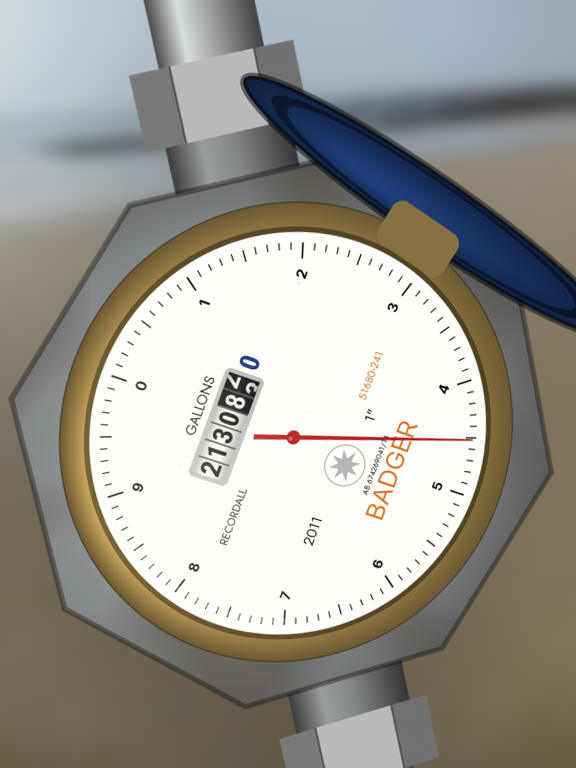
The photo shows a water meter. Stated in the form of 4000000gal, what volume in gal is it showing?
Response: 2130824.5gal
